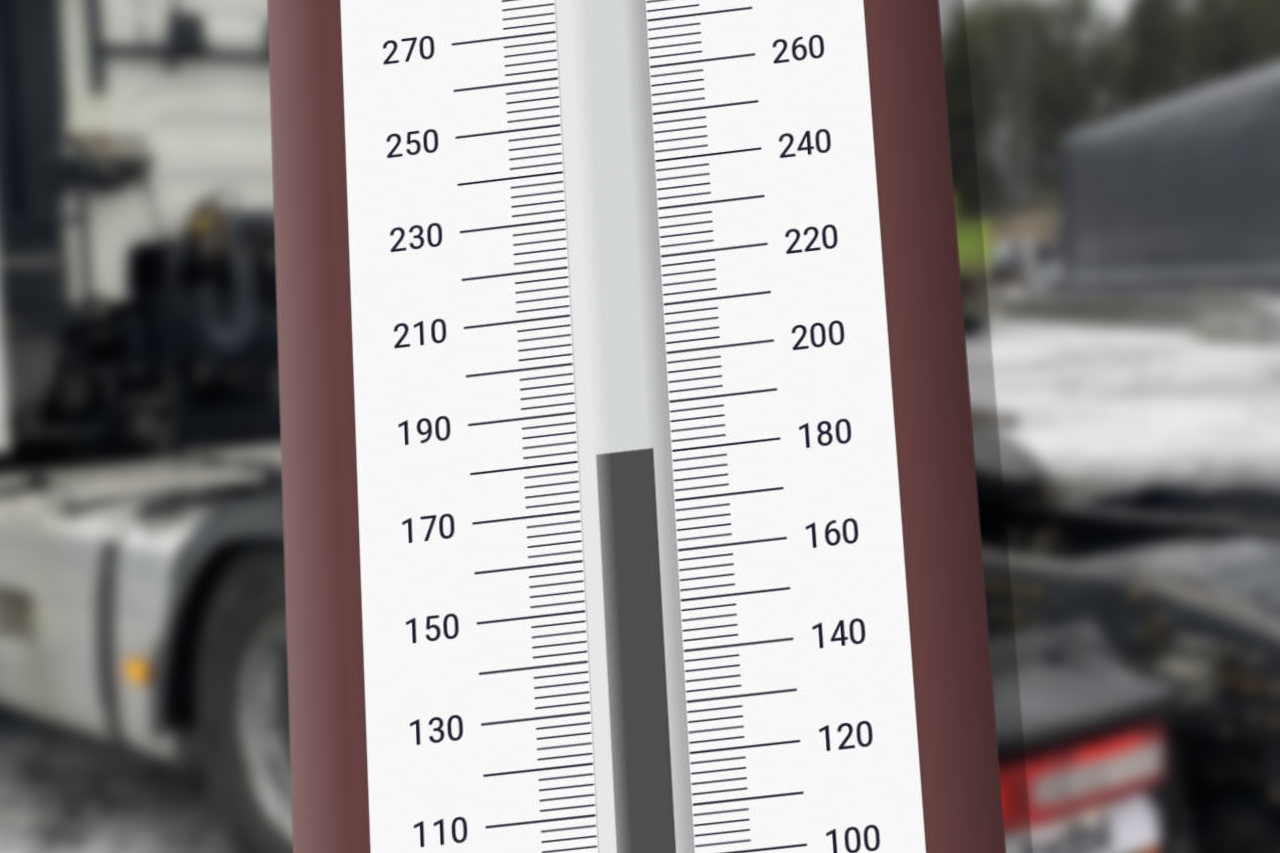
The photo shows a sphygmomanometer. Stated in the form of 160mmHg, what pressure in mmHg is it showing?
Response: 181mmHg
